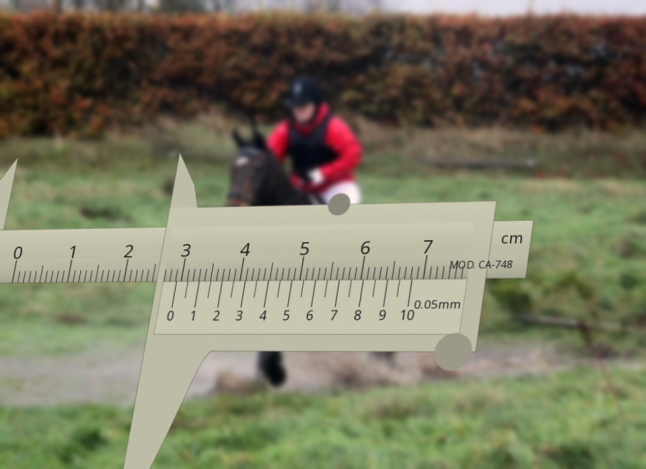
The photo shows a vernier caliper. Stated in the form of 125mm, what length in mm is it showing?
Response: 29.2mm
